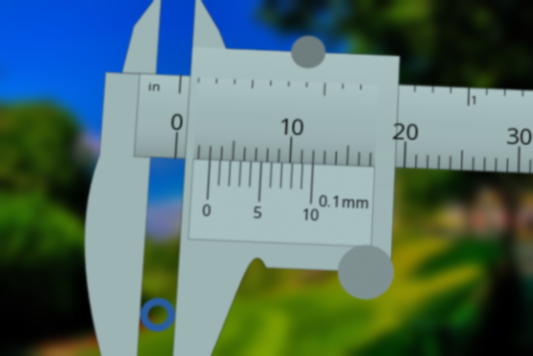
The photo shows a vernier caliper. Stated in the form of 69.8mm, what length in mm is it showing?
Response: 3.0mm
